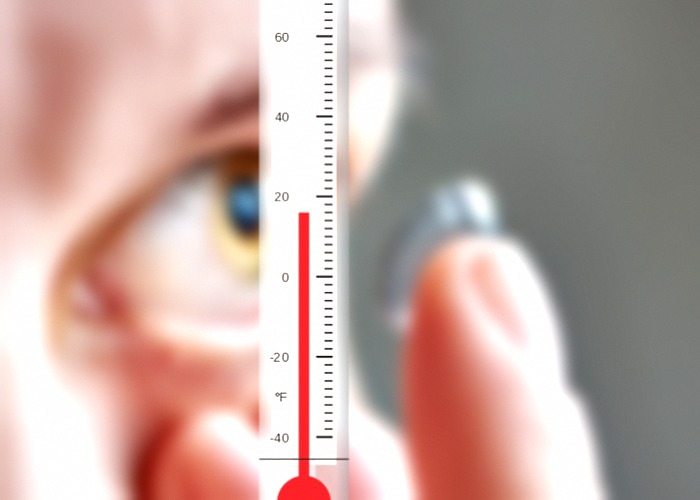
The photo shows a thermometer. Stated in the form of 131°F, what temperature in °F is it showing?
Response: 16°F
